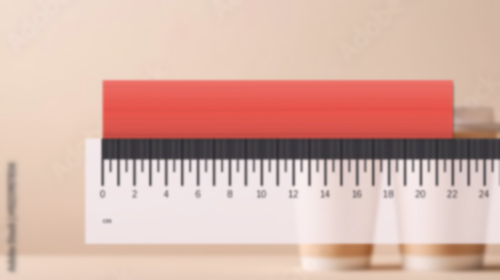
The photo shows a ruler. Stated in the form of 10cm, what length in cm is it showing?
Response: 22cm
